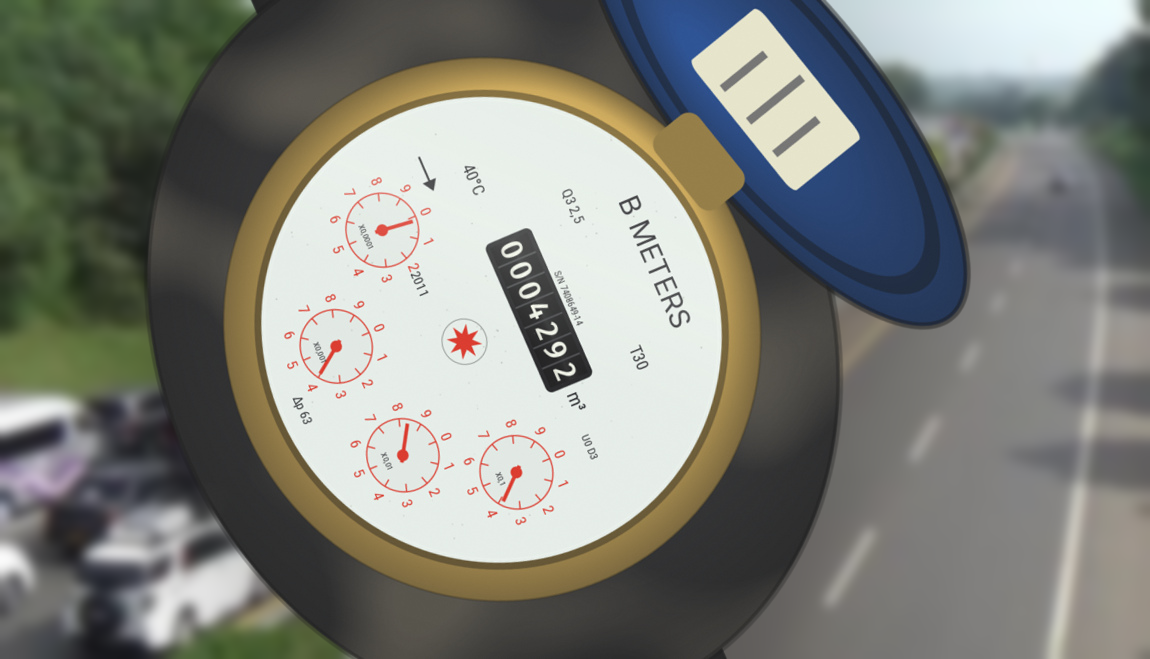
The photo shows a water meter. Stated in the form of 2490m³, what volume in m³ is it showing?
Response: 4292.3840m³
